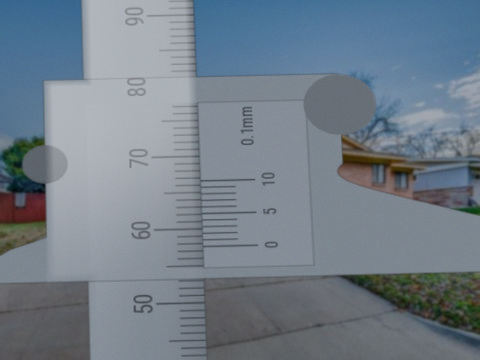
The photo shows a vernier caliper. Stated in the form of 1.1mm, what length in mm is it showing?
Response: 57.6mm
